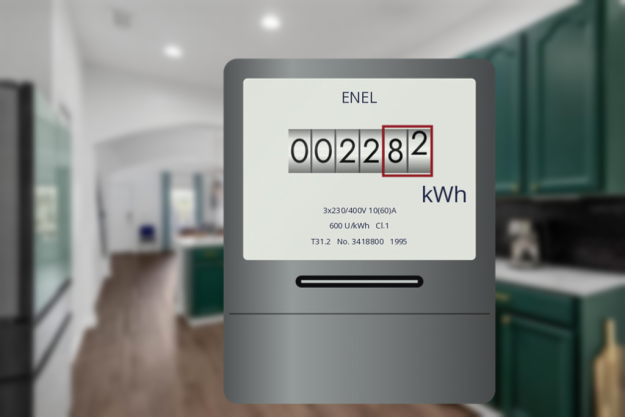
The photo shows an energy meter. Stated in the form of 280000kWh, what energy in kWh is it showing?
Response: 22.82kWh
